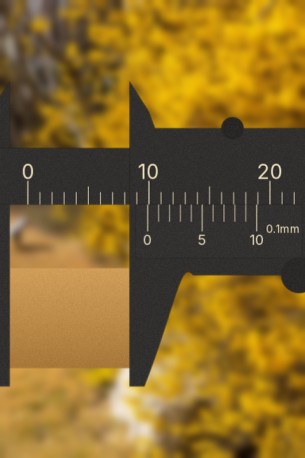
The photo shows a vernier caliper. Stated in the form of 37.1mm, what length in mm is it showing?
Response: 9.9mm
